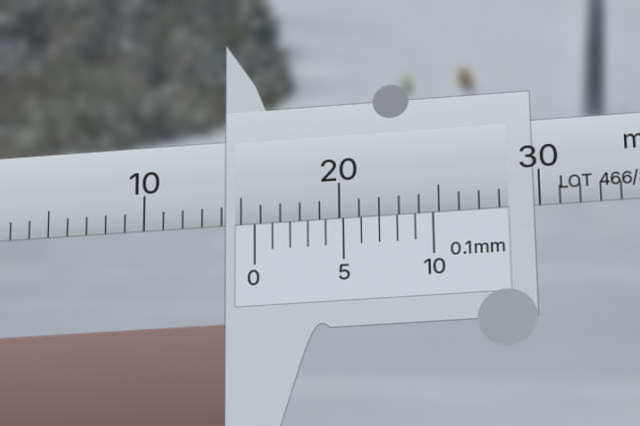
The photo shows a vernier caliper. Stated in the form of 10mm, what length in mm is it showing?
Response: 15.7mm
